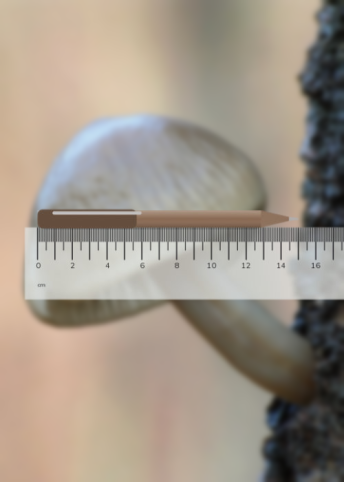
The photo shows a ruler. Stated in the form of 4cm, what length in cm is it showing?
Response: 15cm
